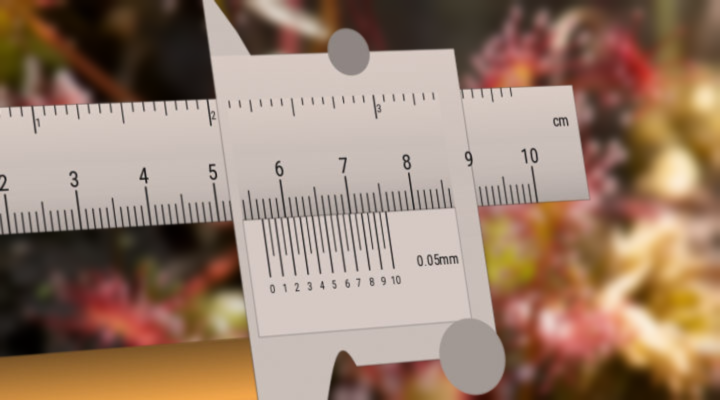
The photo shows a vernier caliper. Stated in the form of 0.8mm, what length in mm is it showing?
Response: 56.5mm
